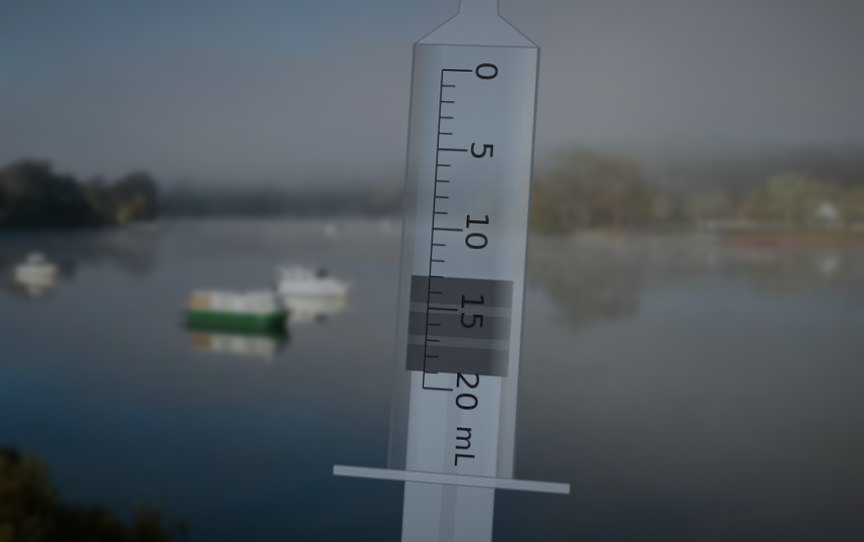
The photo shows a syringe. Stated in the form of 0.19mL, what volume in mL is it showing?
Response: 13mL
